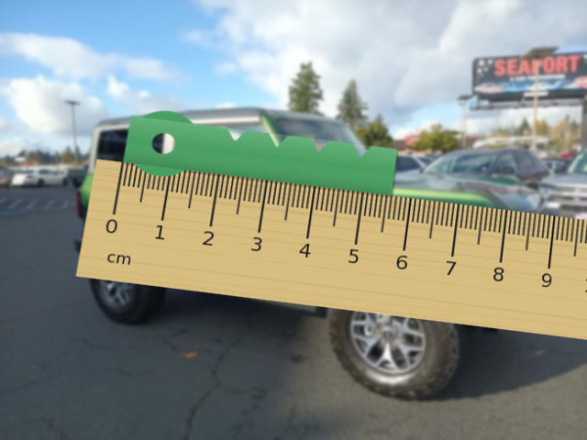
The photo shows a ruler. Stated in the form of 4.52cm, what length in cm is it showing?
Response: 5.6cm
